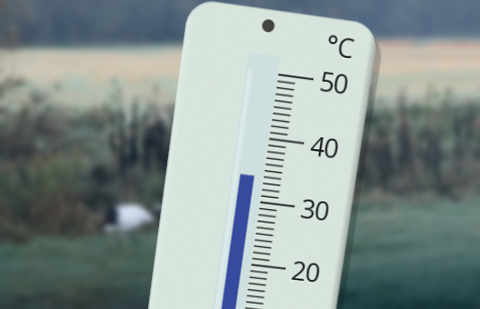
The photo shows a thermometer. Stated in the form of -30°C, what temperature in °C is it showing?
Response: 34°C
